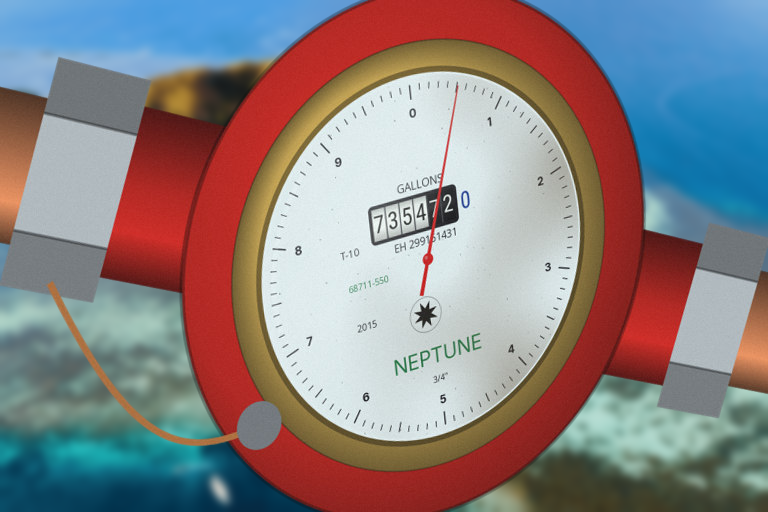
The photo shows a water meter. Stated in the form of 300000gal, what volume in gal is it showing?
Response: 7354720.5gal
